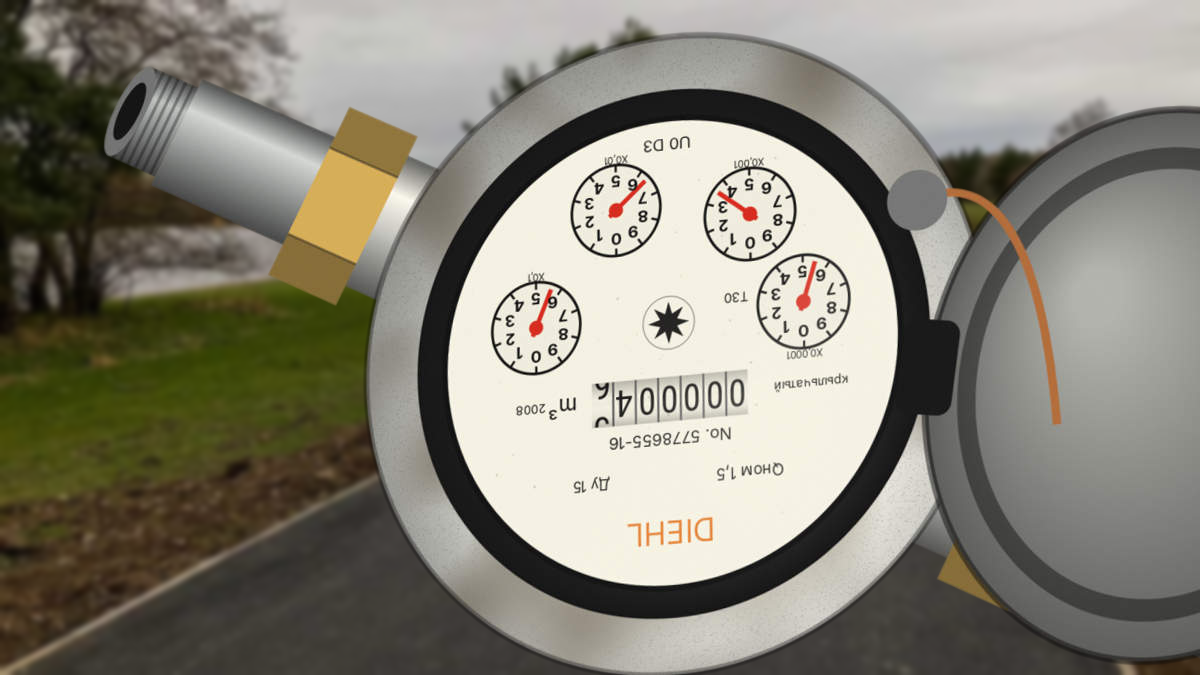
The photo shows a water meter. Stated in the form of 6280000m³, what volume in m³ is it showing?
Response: 45.5635m³
